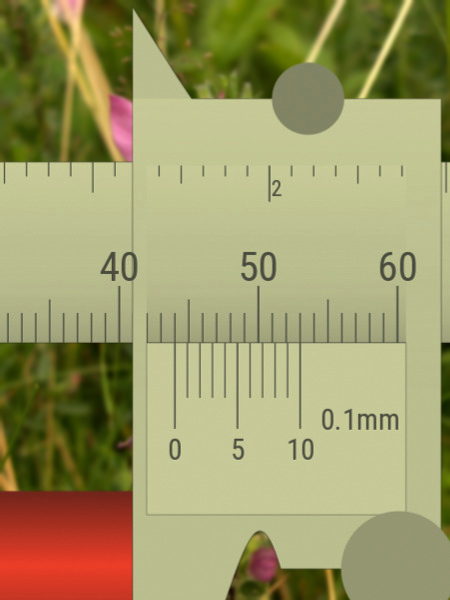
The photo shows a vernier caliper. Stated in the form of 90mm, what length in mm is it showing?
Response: 44.0mm
